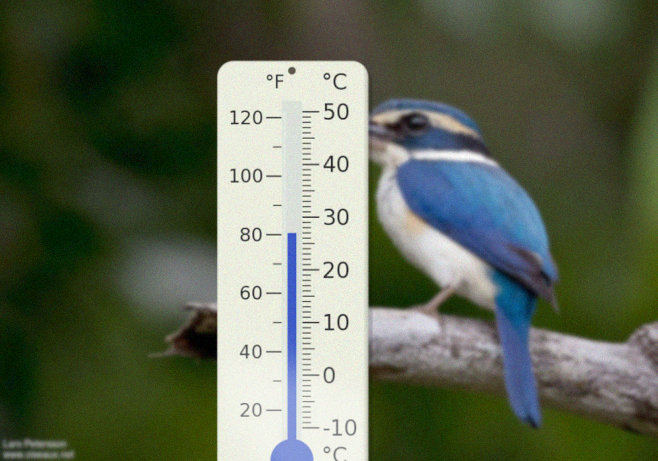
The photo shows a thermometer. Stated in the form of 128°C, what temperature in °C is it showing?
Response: 27°C
